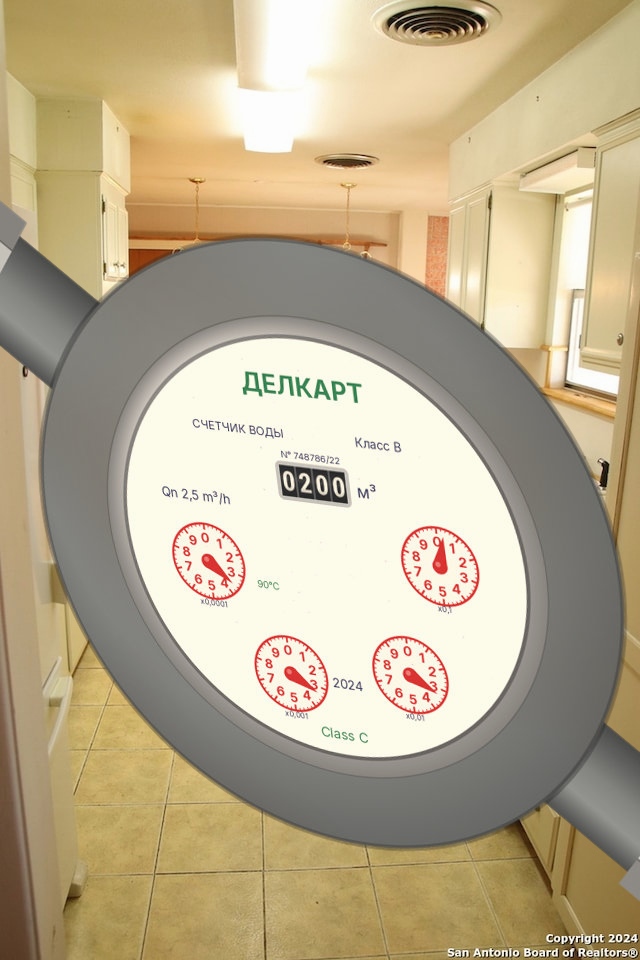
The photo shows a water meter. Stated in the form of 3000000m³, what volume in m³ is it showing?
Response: 200.0333m³
